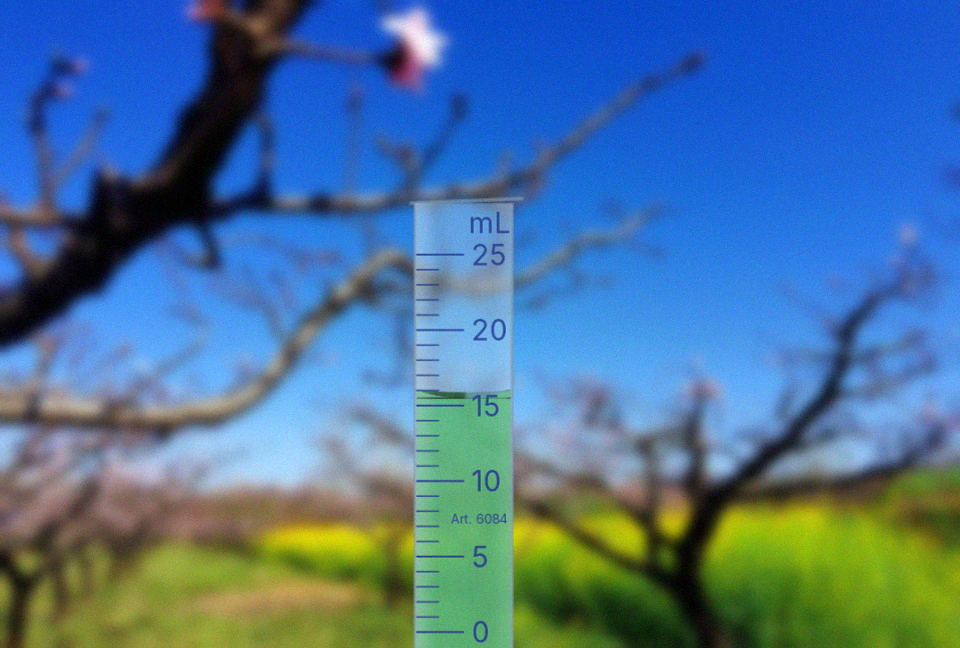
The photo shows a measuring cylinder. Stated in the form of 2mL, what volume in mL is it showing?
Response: 15.5mL
